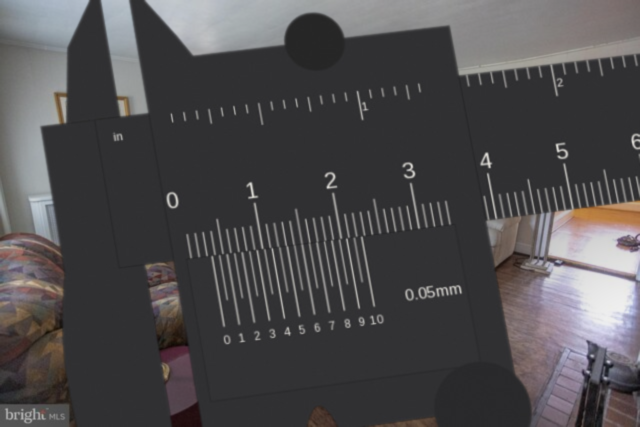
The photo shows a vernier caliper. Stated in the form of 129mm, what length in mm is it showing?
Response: 3.6mm
